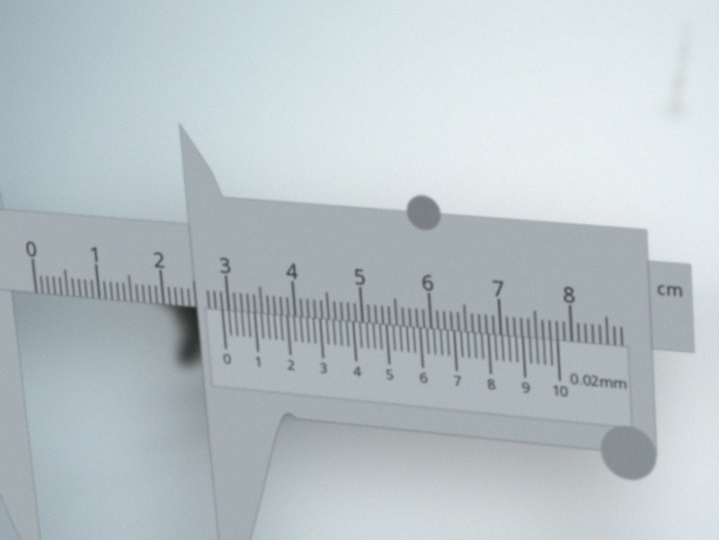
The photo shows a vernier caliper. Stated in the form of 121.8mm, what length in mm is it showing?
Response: 29.0mm
